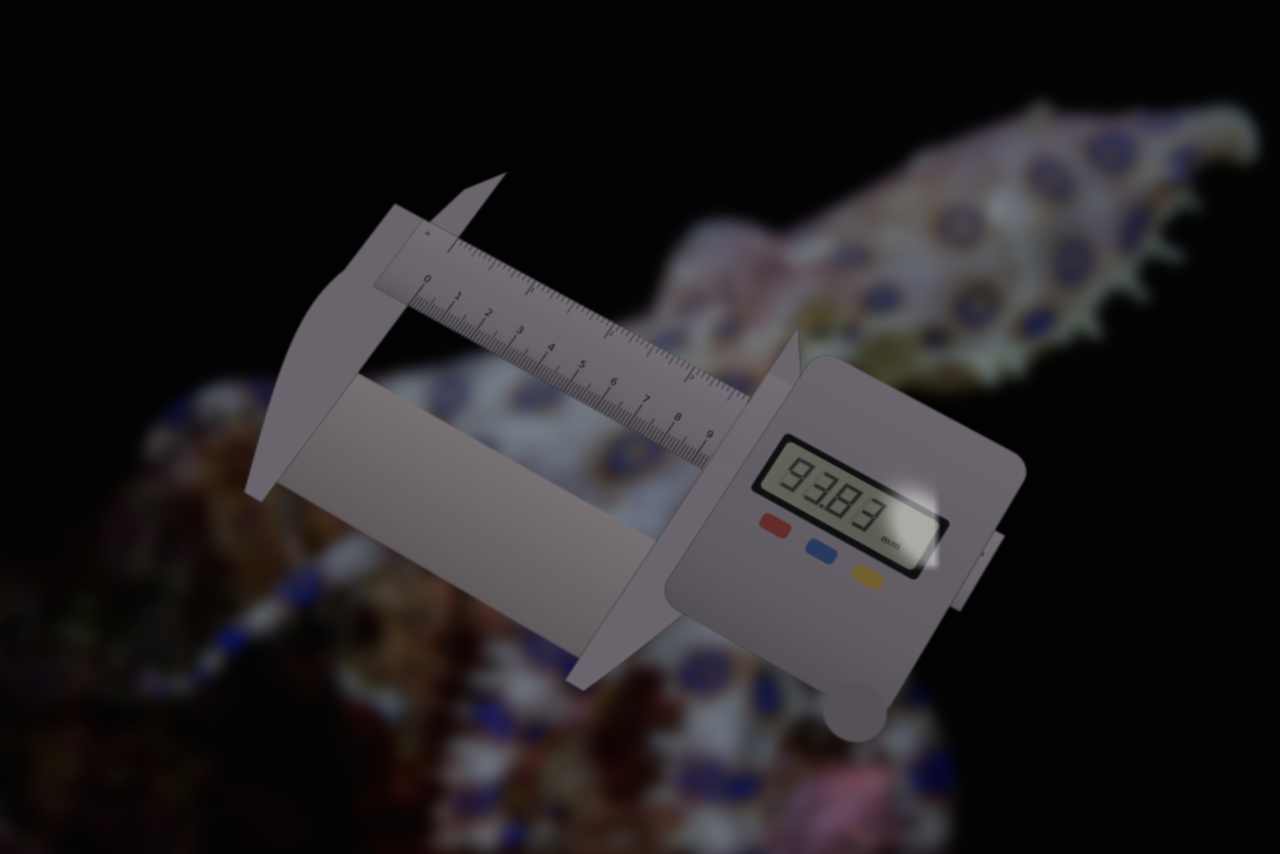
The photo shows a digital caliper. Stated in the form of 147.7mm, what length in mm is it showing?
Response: 93.83mm
